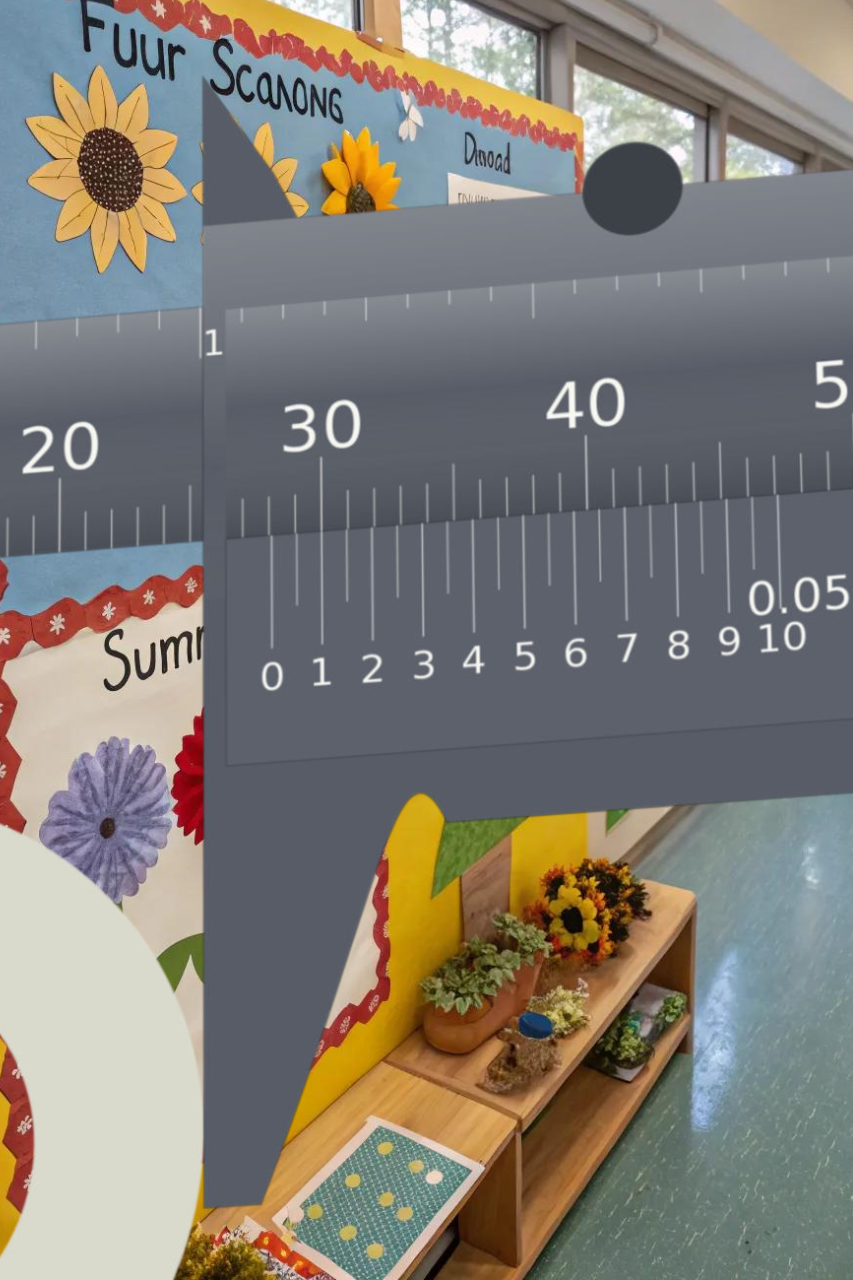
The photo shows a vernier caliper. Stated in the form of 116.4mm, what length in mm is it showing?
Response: 28.1mm
